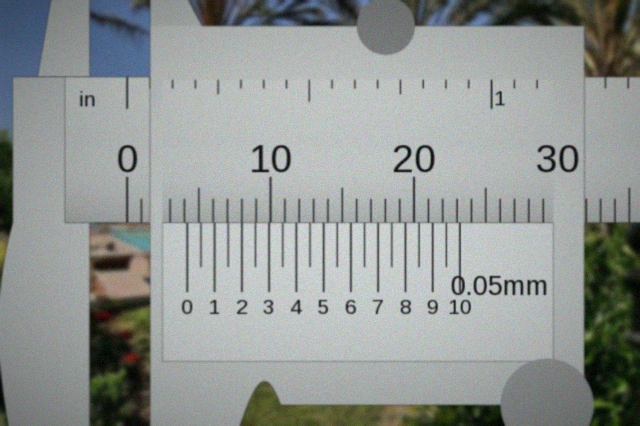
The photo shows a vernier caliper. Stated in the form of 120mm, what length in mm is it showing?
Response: 4.2mm
